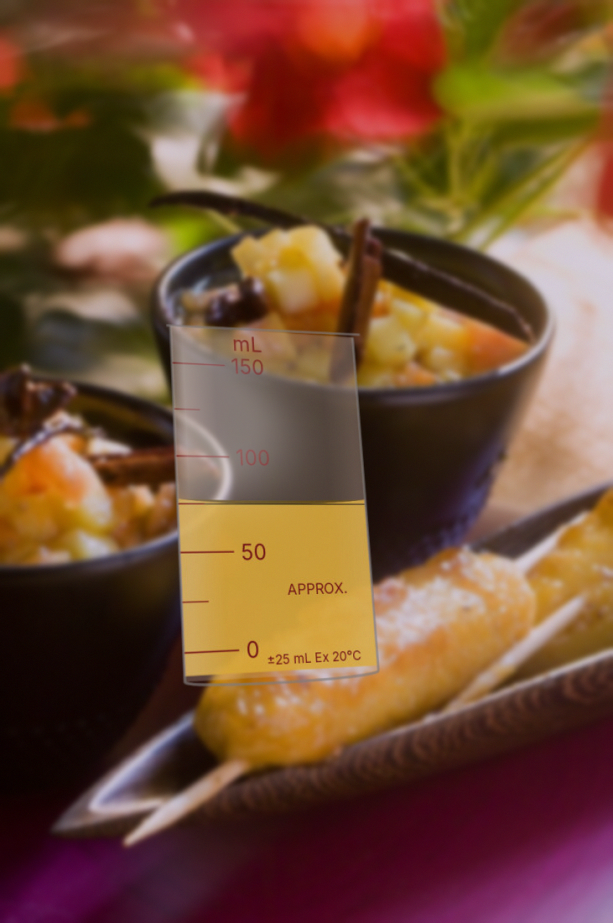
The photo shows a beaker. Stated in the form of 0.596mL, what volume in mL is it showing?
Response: 75mL
